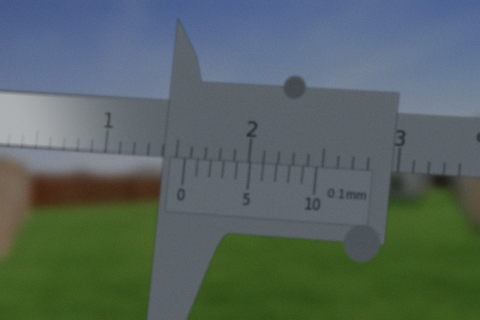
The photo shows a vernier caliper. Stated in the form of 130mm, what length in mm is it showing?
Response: 15.6mm
